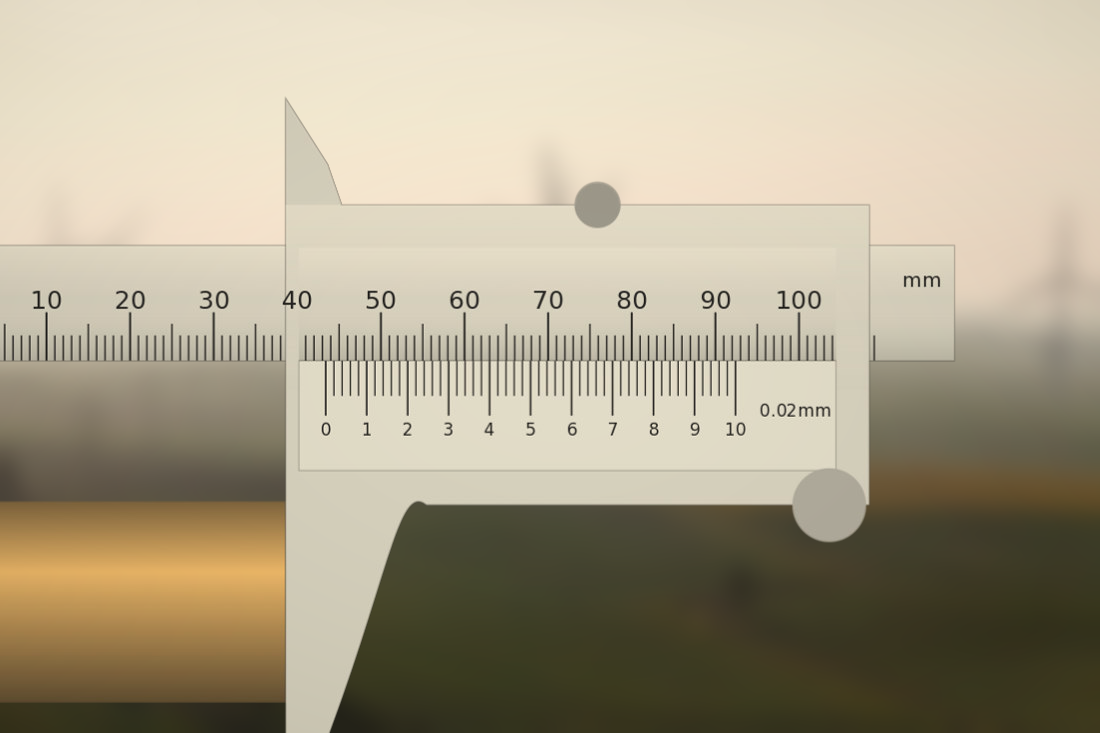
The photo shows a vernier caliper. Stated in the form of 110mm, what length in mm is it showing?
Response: 43.4mm
